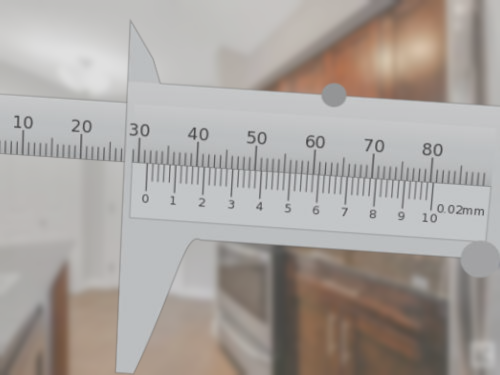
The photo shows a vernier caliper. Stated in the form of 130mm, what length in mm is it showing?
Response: 31.5mm
